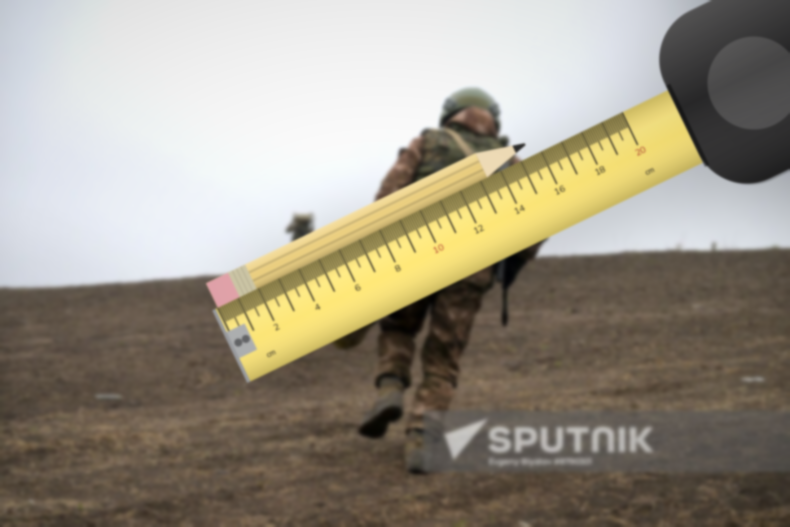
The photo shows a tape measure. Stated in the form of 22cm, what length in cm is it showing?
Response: 15.5cm
